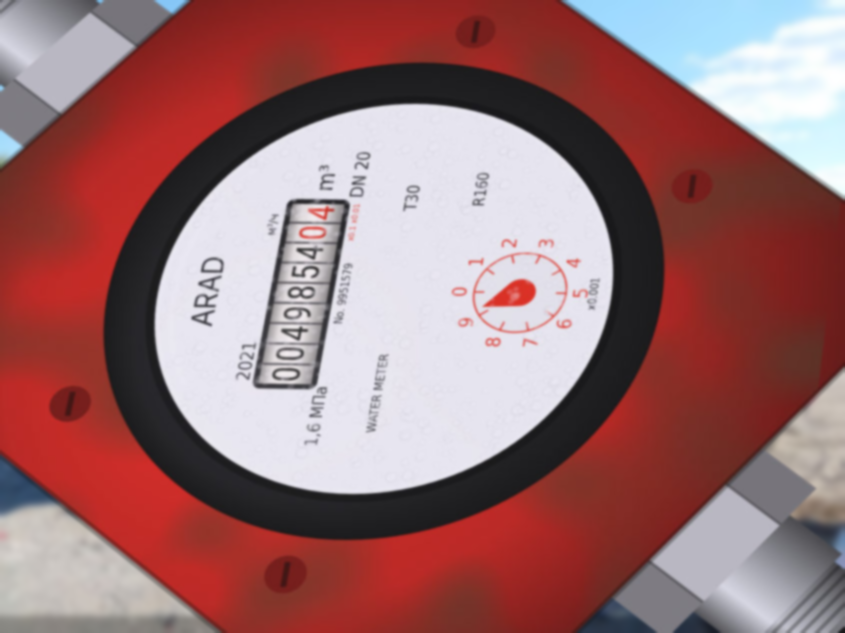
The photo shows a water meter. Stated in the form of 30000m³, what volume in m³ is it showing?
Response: 49854.039m³
